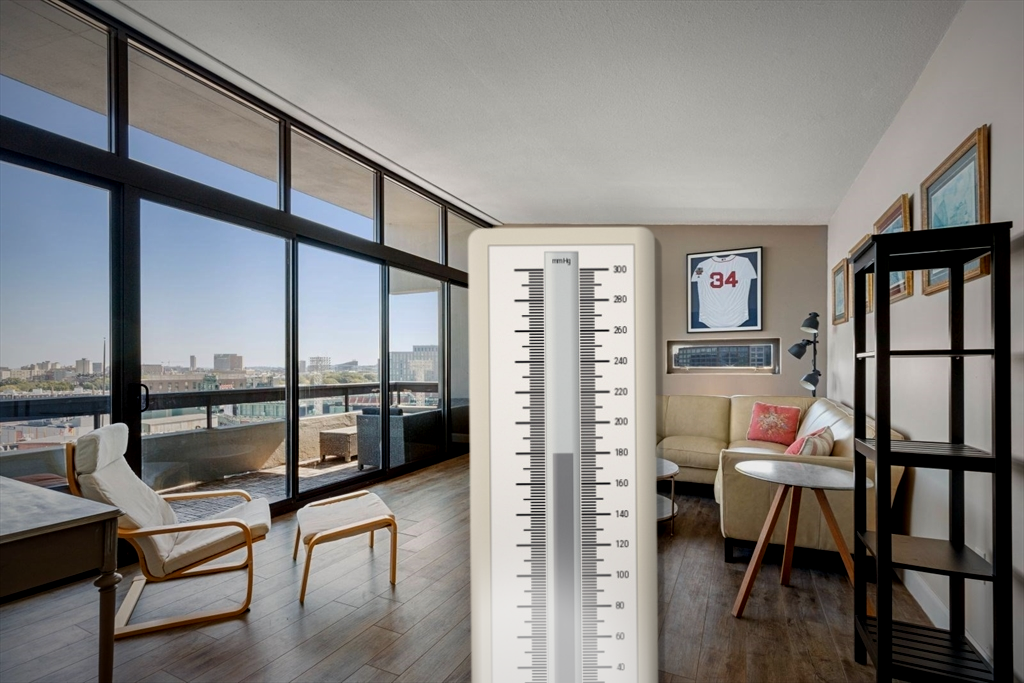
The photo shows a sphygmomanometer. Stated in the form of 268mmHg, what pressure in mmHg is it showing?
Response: 180mmHg
